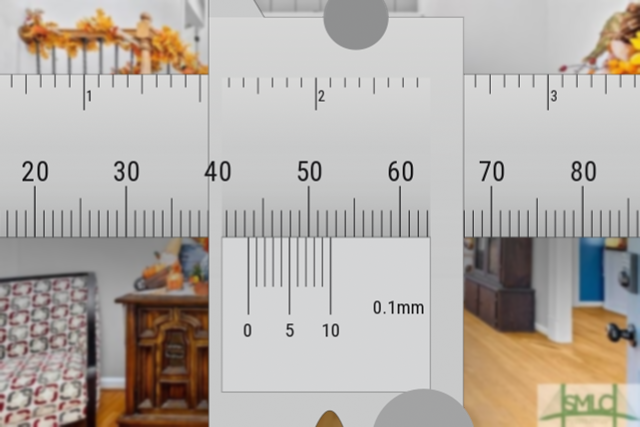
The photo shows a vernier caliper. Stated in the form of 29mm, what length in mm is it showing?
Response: 43.4mm
